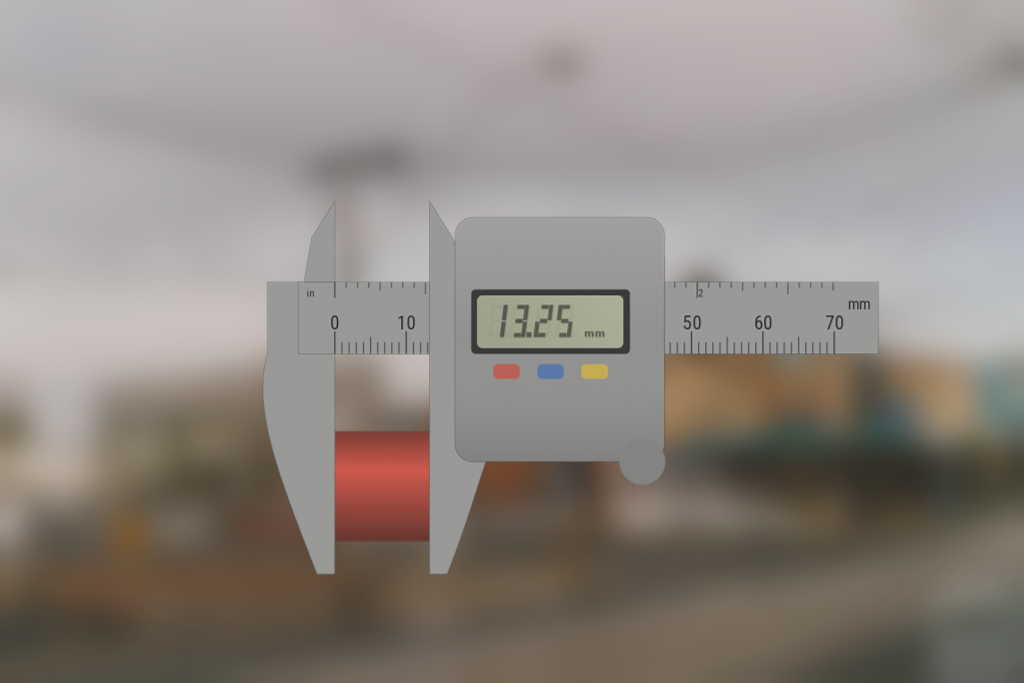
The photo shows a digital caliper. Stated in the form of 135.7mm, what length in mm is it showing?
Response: 13.25mm
